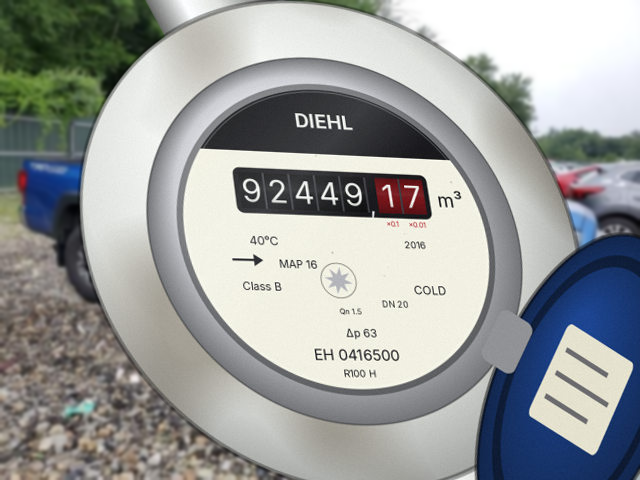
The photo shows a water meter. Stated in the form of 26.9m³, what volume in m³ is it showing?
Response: 92449.17m³
